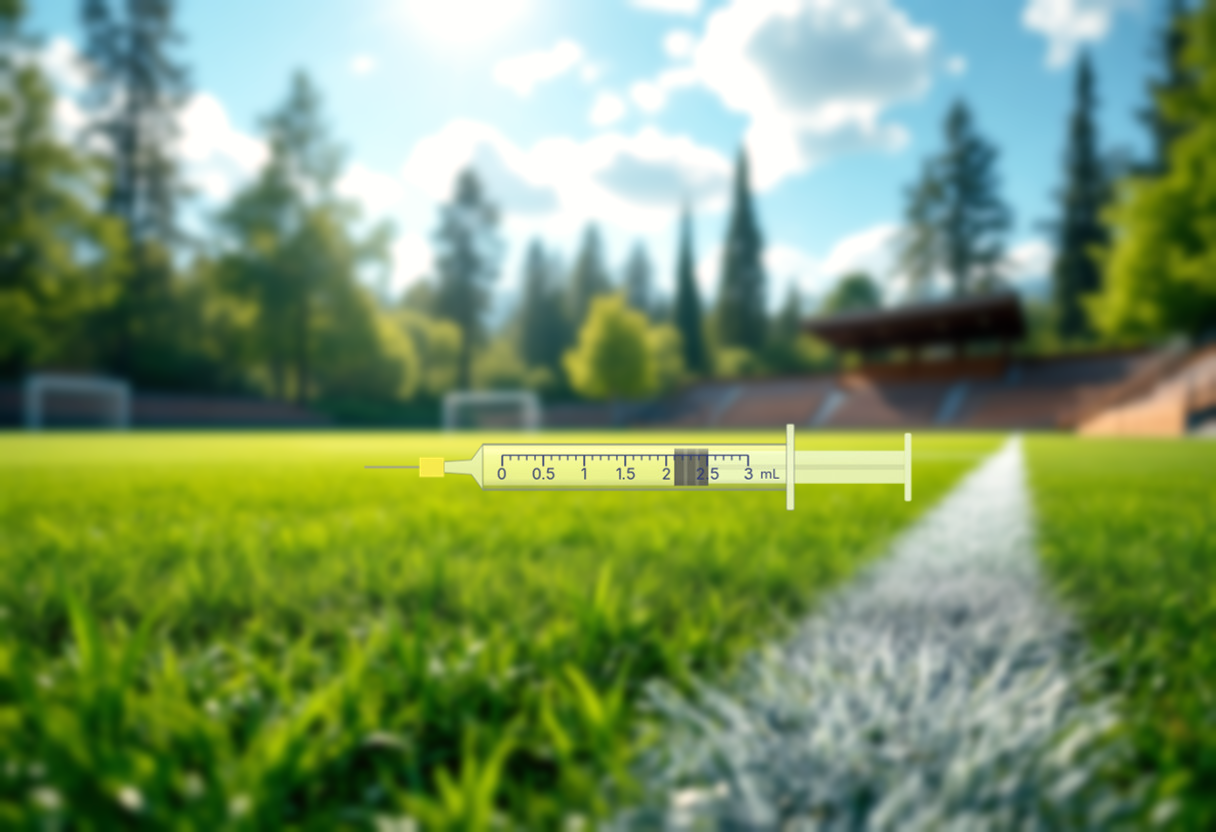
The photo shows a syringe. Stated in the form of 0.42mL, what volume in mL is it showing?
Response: 2.1mL
